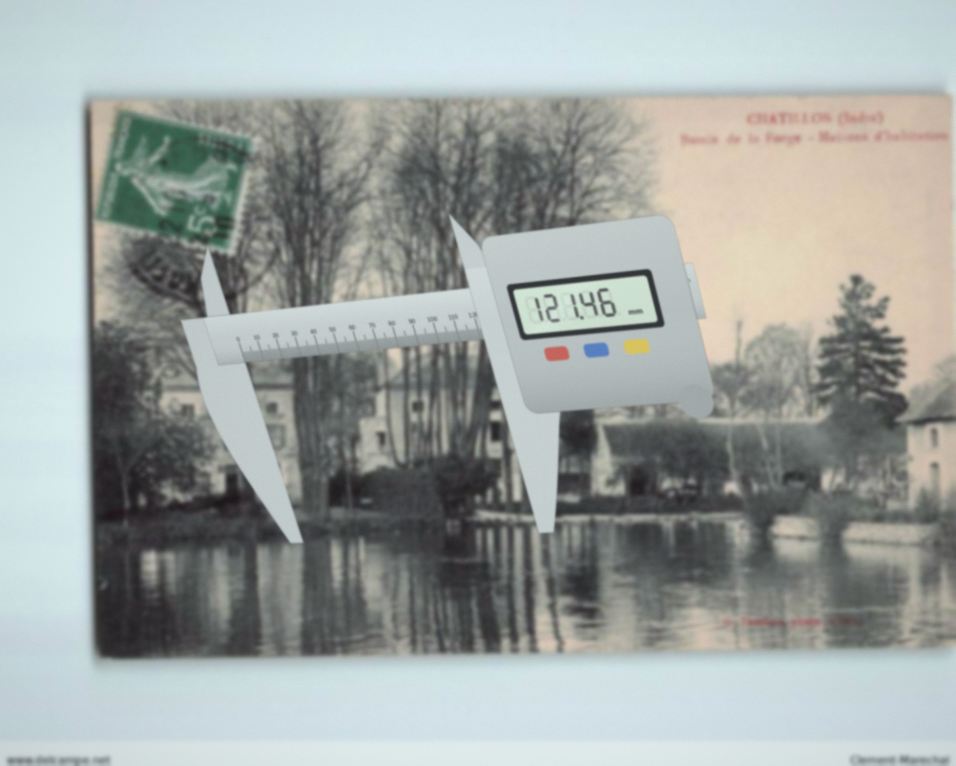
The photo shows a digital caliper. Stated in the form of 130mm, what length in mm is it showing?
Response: 121.46mm
